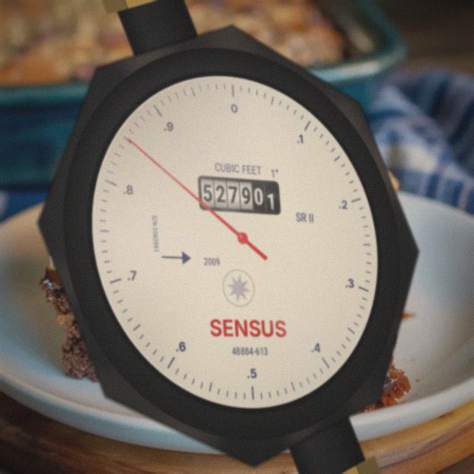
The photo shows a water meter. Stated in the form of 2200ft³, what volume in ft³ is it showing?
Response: 527900.85ft³
